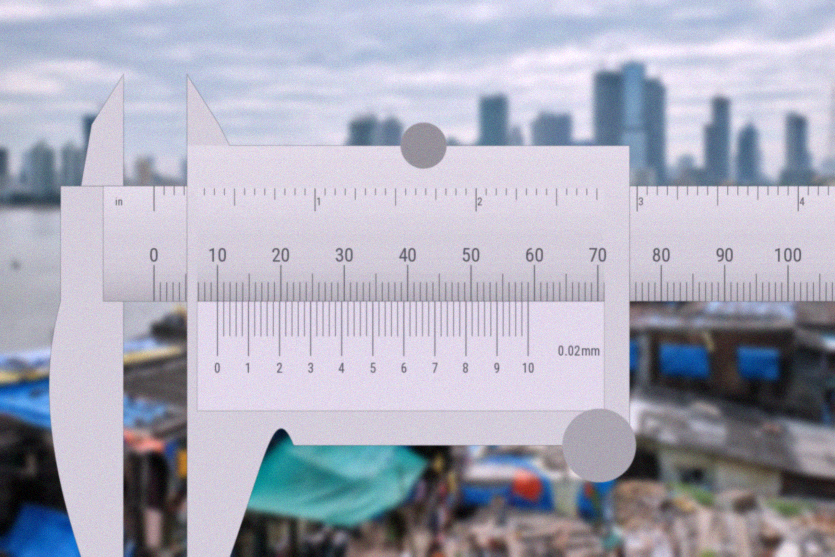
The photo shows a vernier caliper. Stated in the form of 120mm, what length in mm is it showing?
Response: 10.0mm
